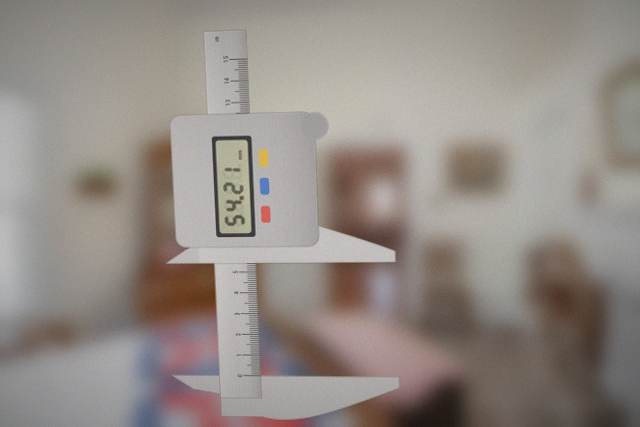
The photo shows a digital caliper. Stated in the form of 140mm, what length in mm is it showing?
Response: 54.21mm
